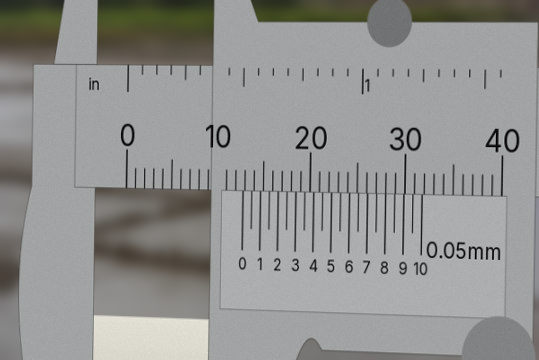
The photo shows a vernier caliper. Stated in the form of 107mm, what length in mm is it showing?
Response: 12.8mm
